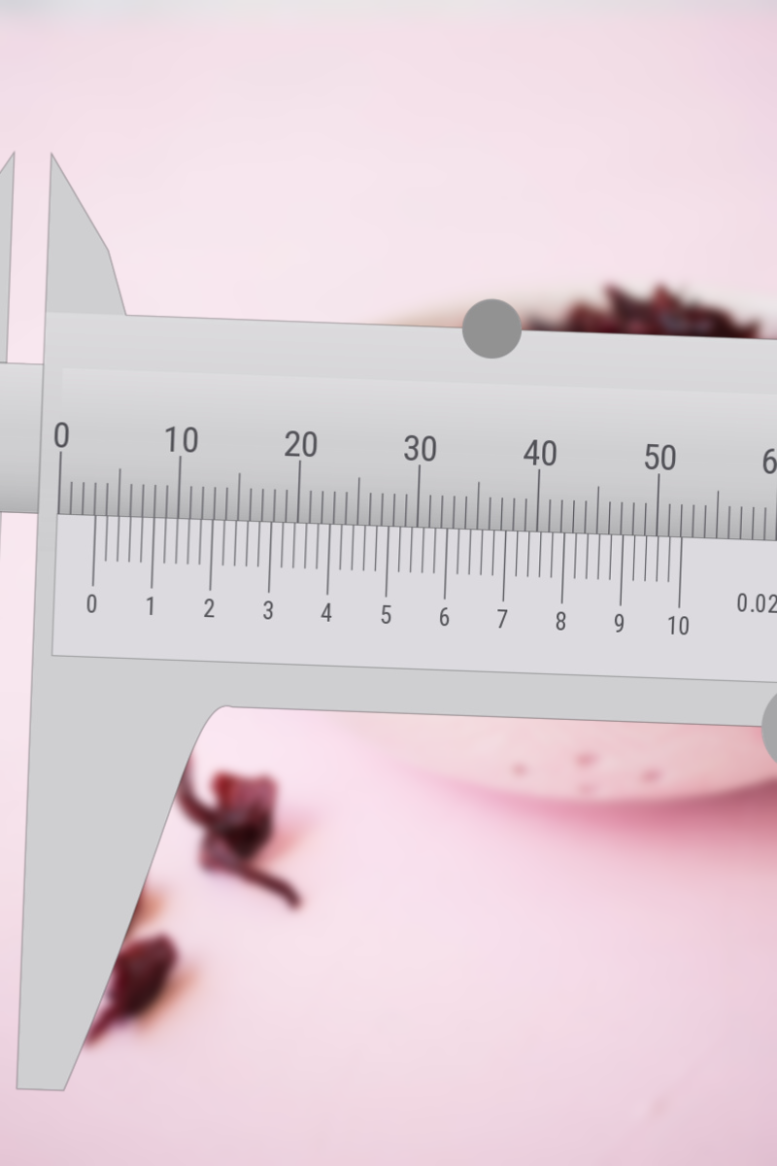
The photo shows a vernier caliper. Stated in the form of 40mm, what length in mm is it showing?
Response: 3.1mm
